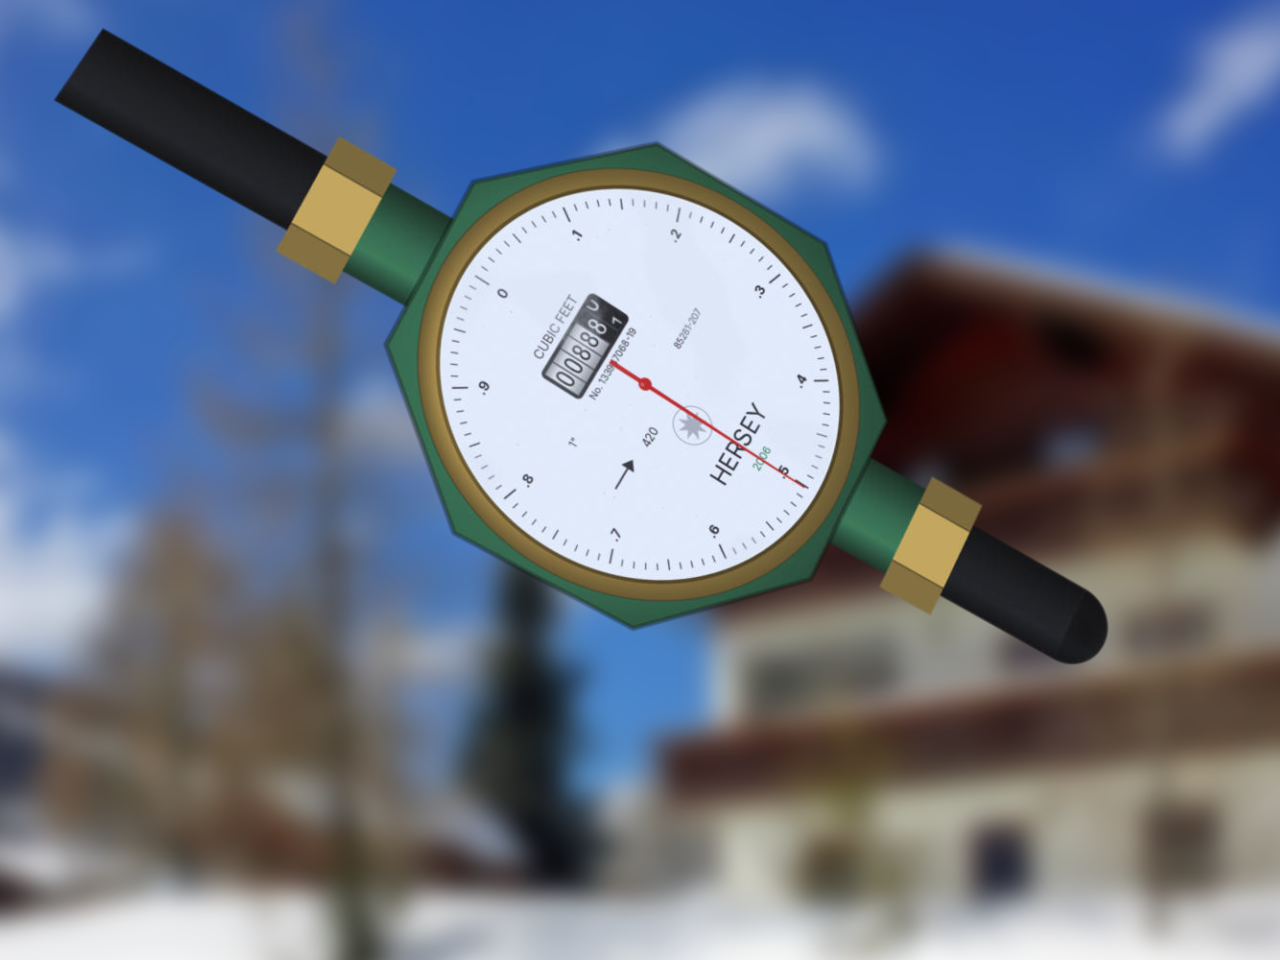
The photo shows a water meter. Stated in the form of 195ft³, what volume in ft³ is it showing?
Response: 8880.50ft³
